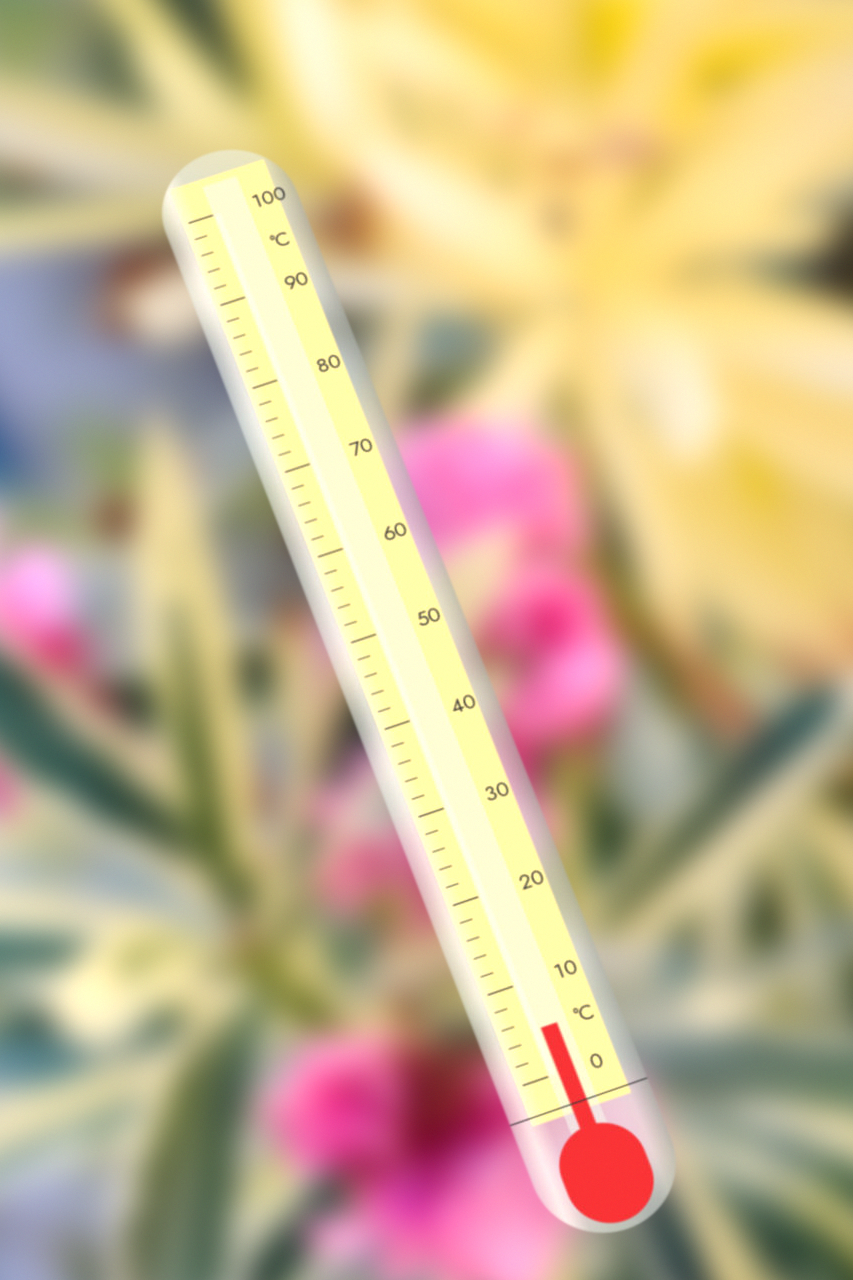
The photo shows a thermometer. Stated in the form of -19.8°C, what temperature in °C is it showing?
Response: 5°C
